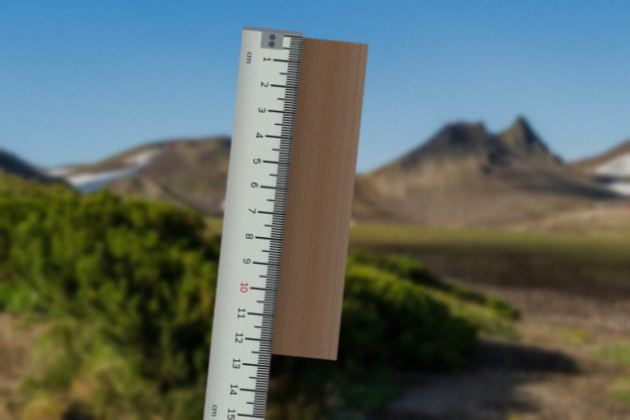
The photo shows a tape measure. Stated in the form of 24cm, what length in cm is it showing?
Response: 12.5cm
